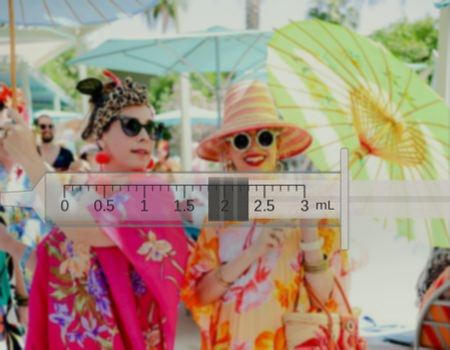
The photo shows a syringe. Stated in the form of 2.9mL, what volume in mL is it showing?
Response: 1.8mL
